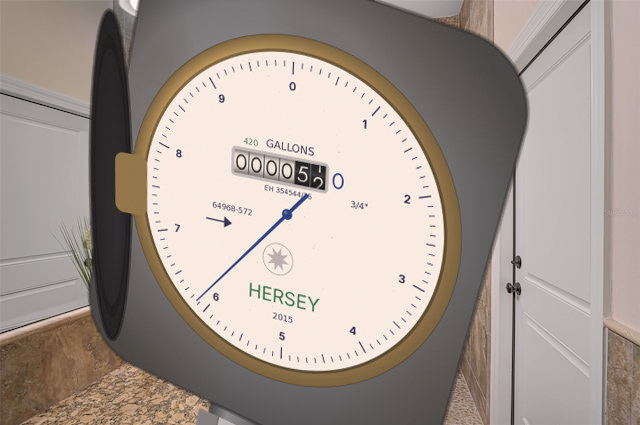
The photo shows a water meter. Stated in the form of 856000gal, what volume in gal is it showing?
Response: 516.1gal
